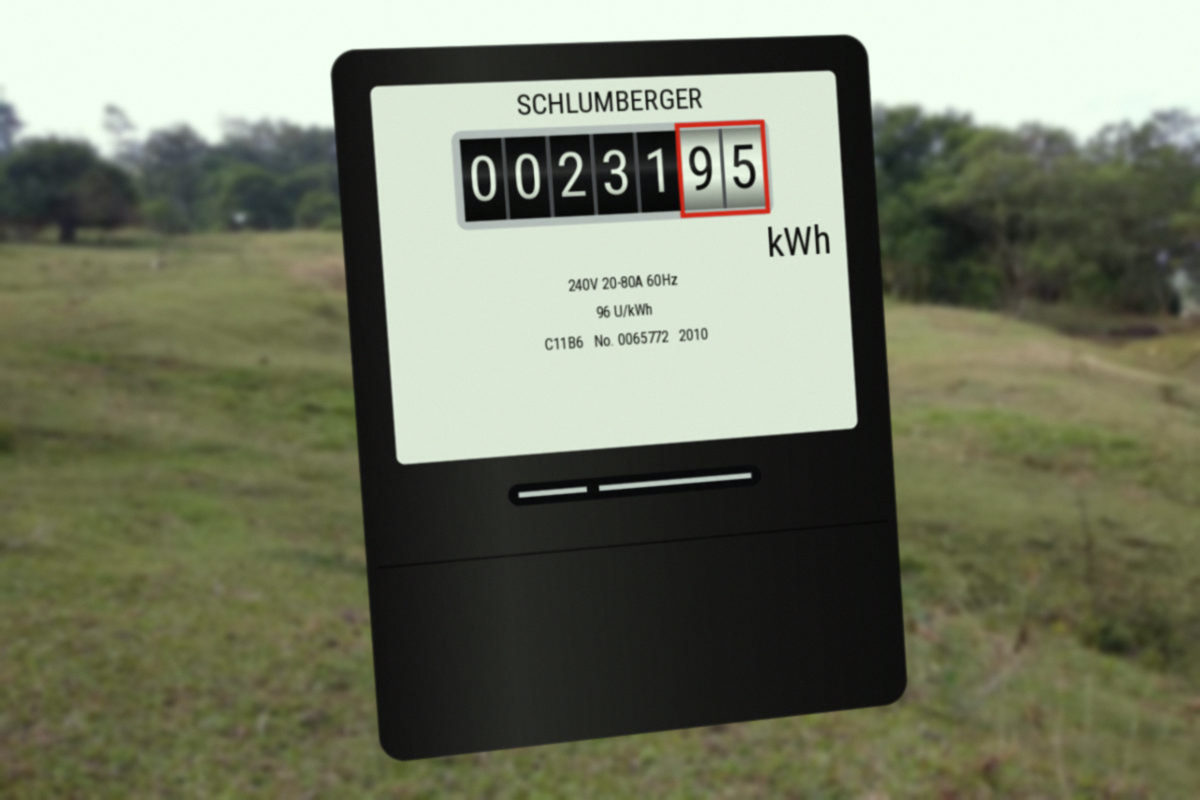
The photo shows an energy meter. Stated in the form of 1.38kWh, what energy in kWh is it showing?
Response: 231.95kWh
